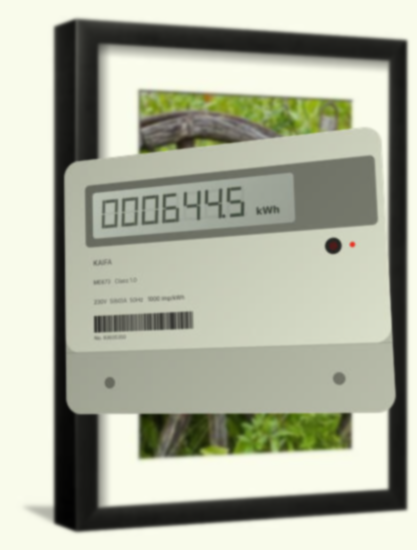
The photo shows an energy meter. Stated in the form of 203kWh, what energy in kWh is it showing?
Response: 644.5kWh
